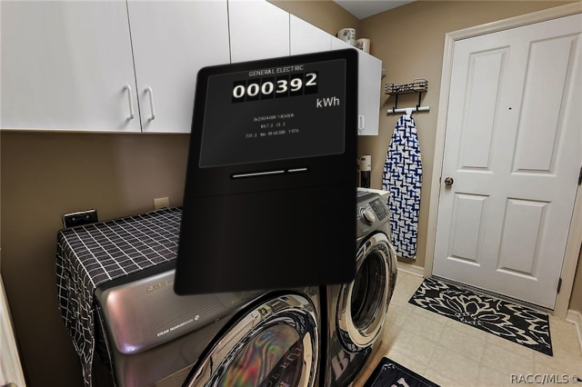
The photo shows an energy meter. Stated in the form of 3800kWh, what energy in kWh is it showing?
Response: 392kWh
